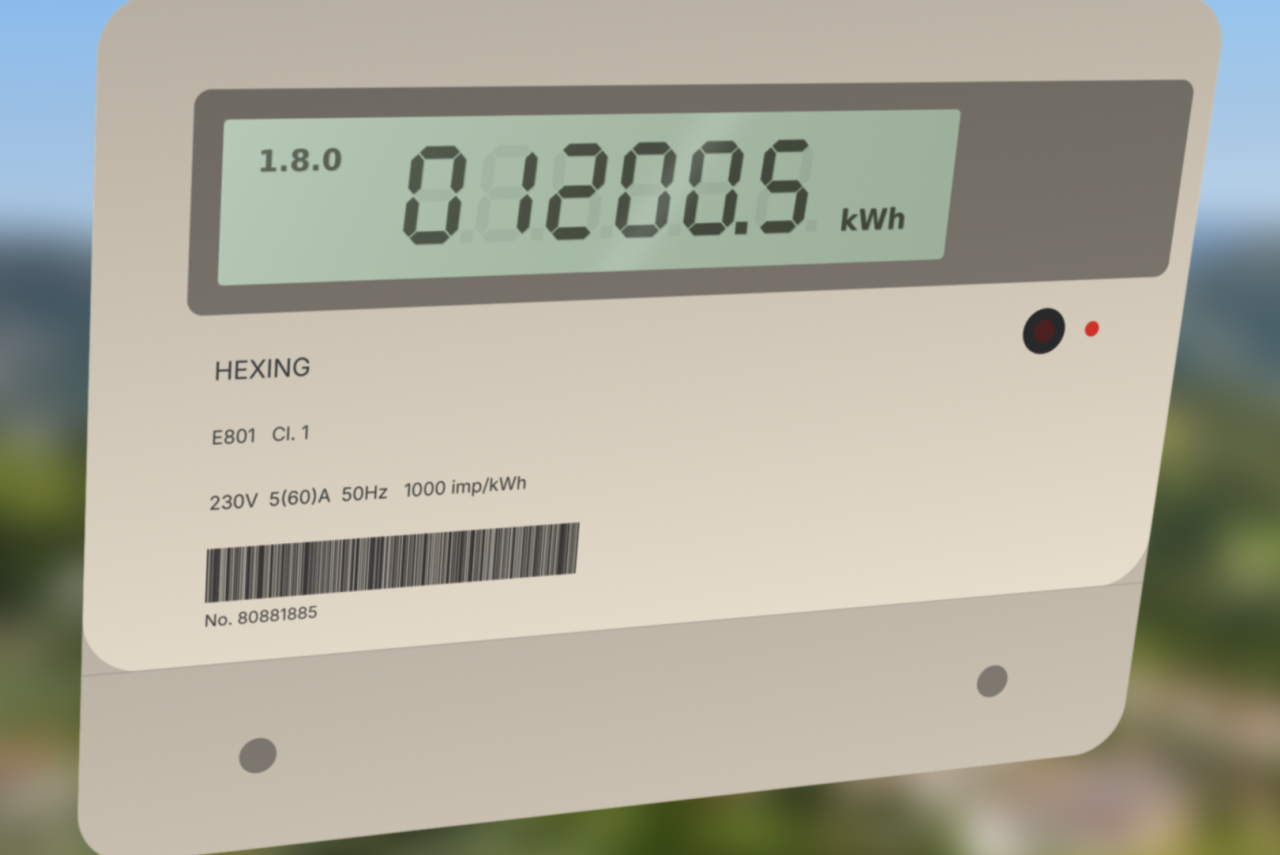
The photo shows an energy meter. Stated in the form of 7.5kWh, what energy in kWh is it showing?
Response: 1200.5kWh
